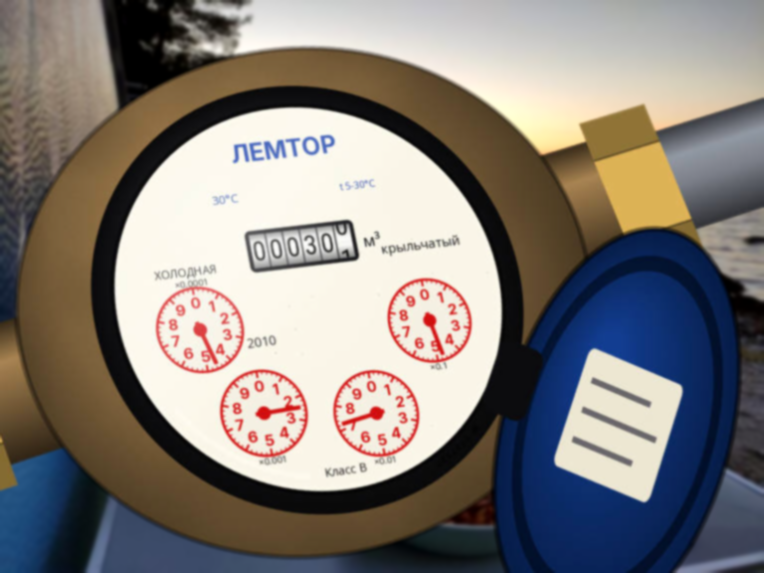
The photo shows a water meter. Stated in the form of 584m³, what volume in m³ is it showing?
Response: 300.4724m³
